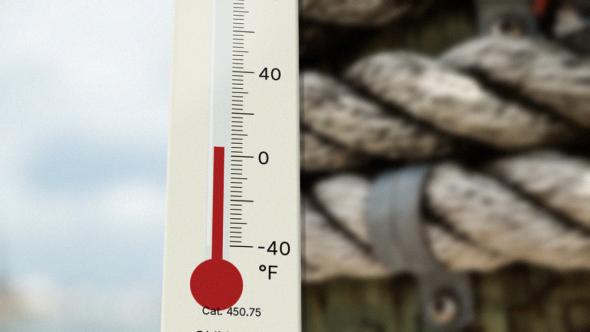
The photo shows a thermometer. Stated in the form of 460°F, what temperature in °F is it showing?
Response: 4°F
